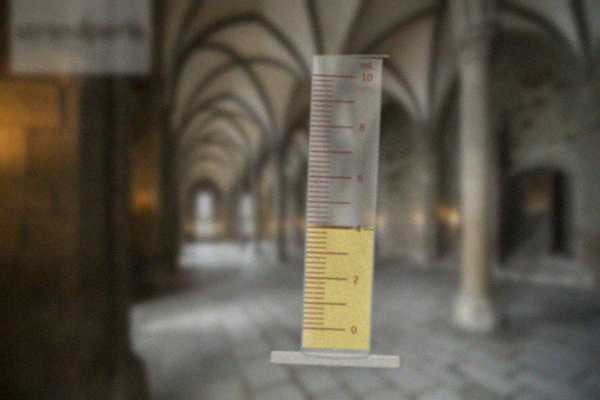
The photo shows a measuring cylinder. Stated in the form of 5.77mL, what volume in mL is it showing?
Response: 4mL
